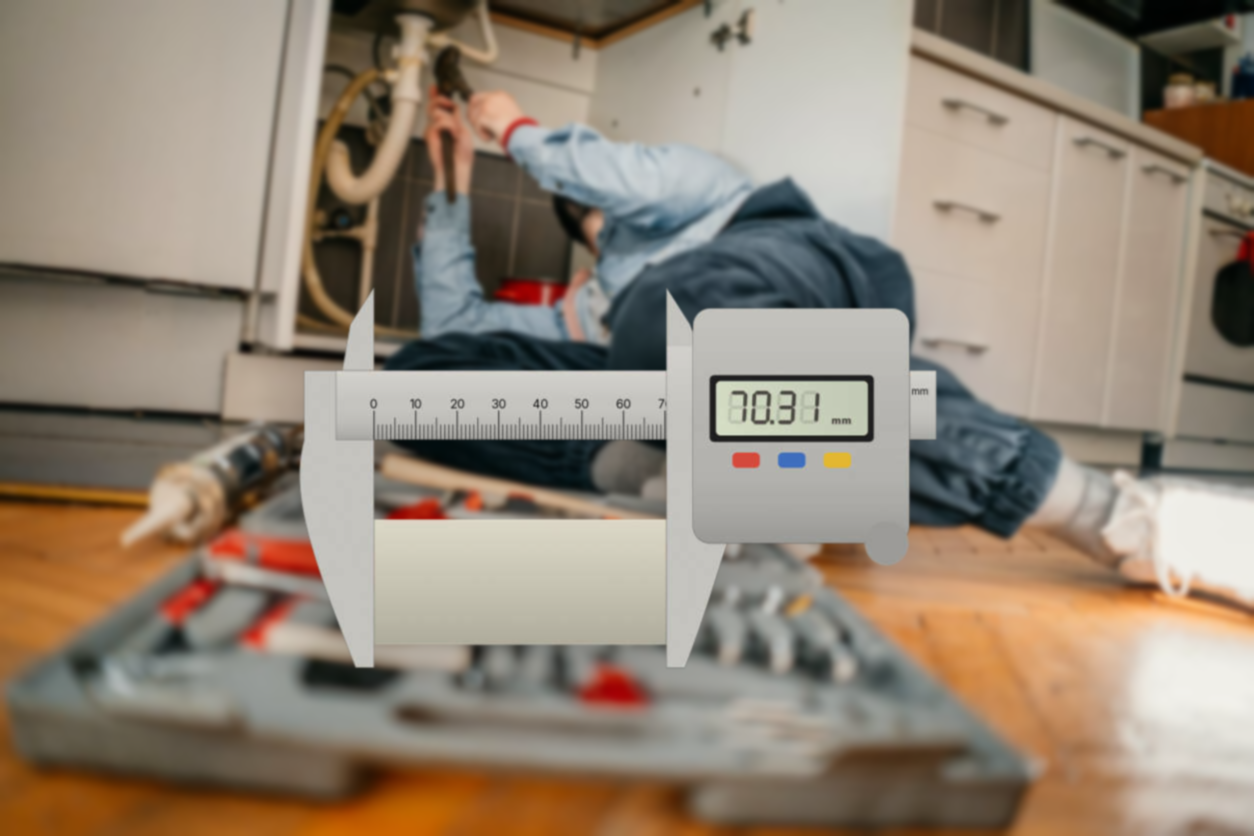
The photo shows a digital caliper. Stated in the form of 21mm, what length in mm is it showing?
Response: 70.31mm
